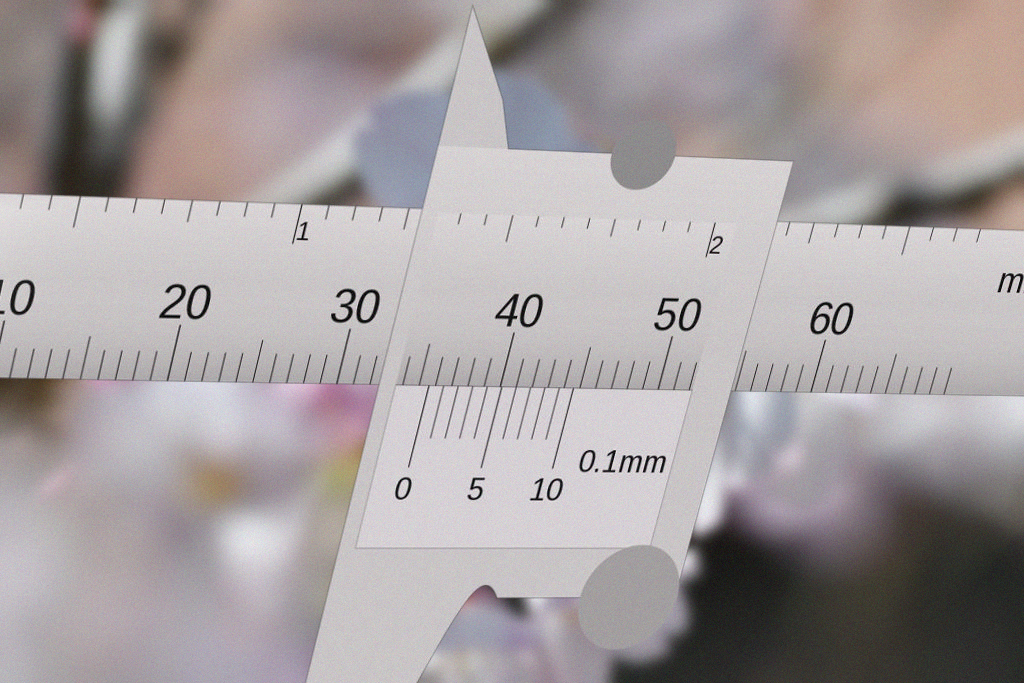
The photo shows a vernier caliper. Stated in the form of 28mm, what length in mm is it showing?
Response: 35.6mm
